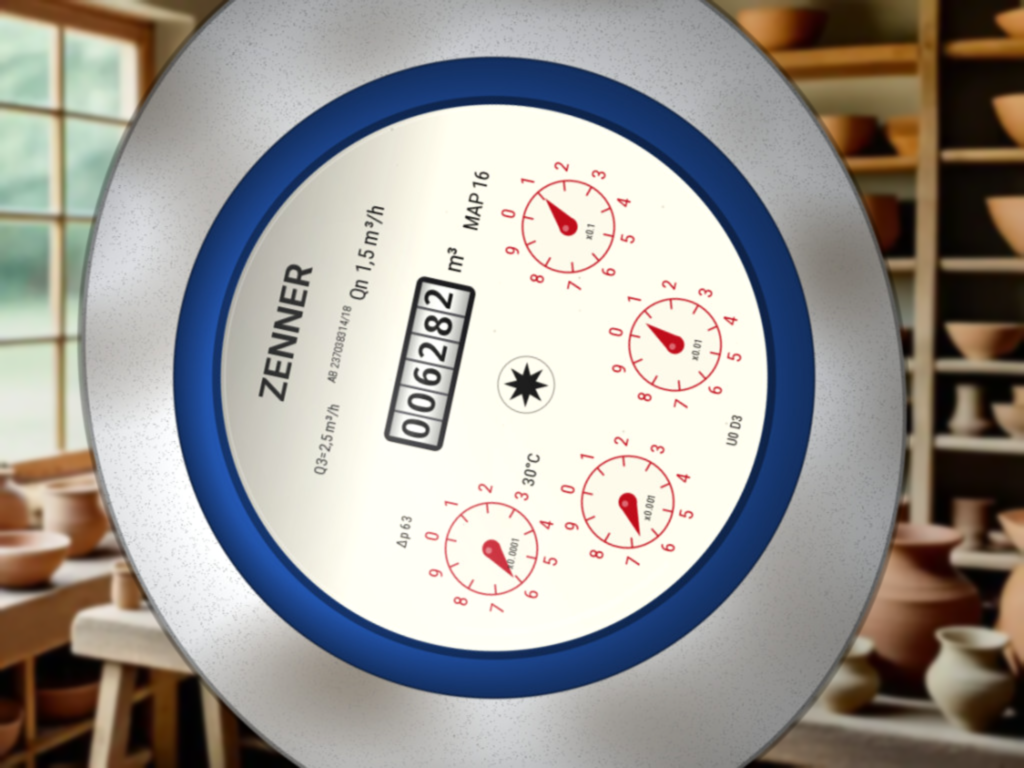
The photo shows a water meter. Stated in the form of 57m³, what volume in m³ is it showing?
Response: 6282.1066m³
